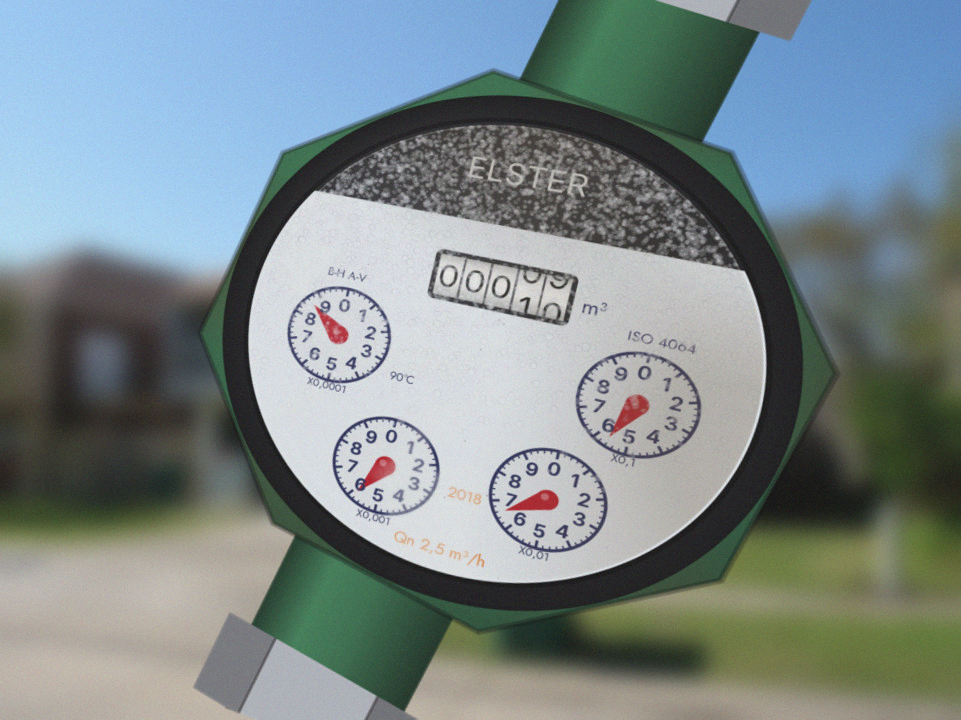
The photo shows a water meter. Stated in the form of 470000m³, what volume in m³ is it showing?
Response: 9.5658m³
